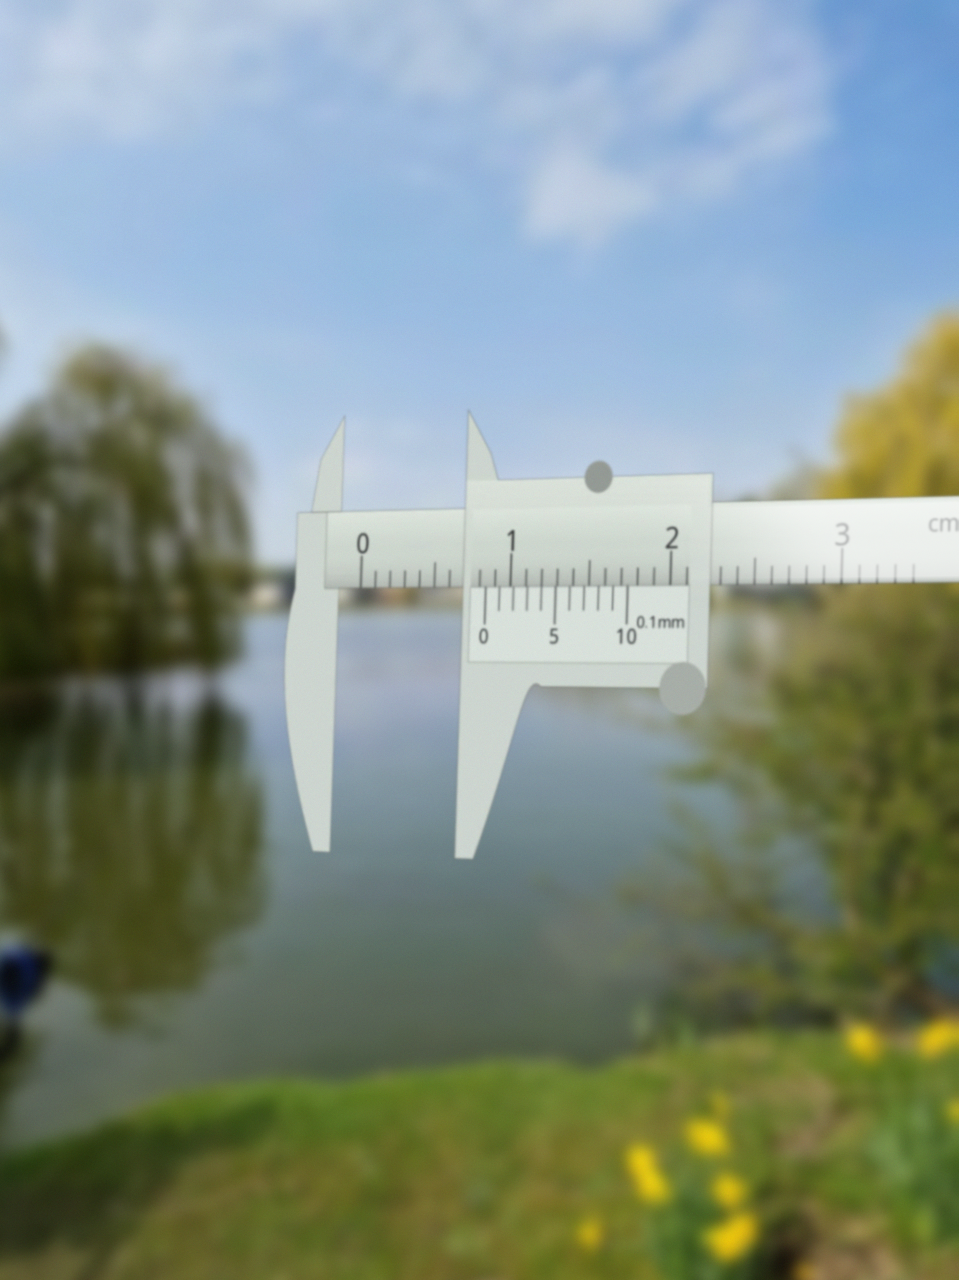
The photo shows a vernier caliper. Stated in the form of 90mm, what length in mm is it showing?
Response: 8.4mm
